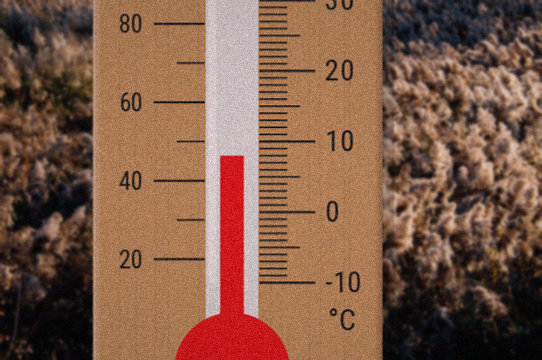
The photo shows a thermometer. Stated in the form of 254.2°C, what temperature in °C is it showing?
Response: 8°C
